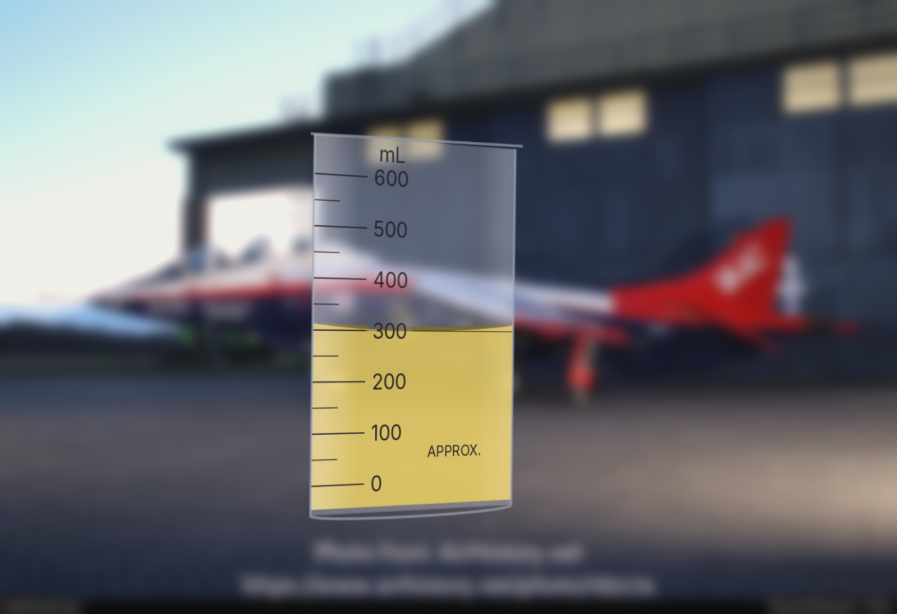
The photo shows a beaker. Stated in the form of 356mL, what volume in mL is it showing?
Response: 300mL
